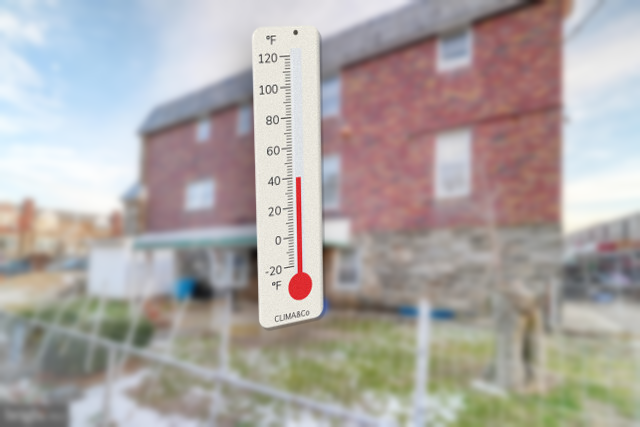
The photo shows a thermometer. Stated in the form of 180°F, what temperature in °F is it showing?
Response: 40°F
